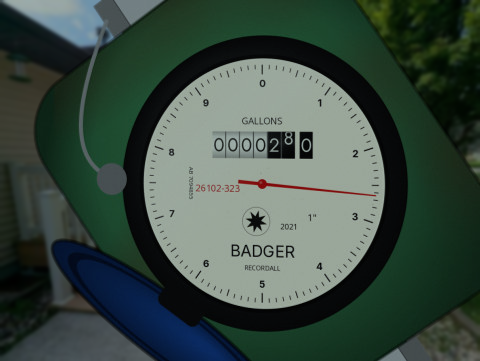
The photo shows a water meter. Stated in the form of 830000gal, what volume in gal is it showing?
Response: 282.6gal
